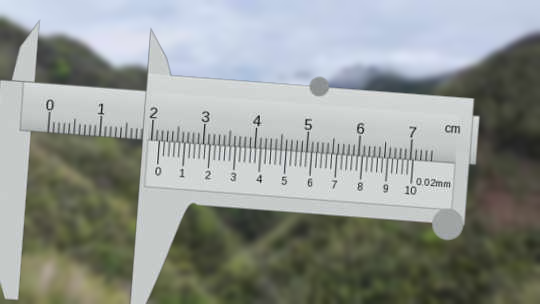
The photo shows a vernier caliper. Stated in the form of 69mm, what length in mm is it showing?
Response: 21.5mm
